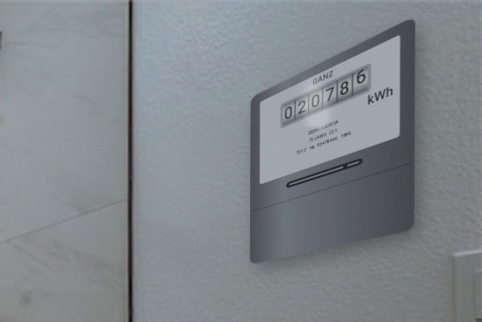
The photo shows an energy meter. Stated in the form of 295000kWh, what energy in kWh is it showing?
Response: 20786kWh
